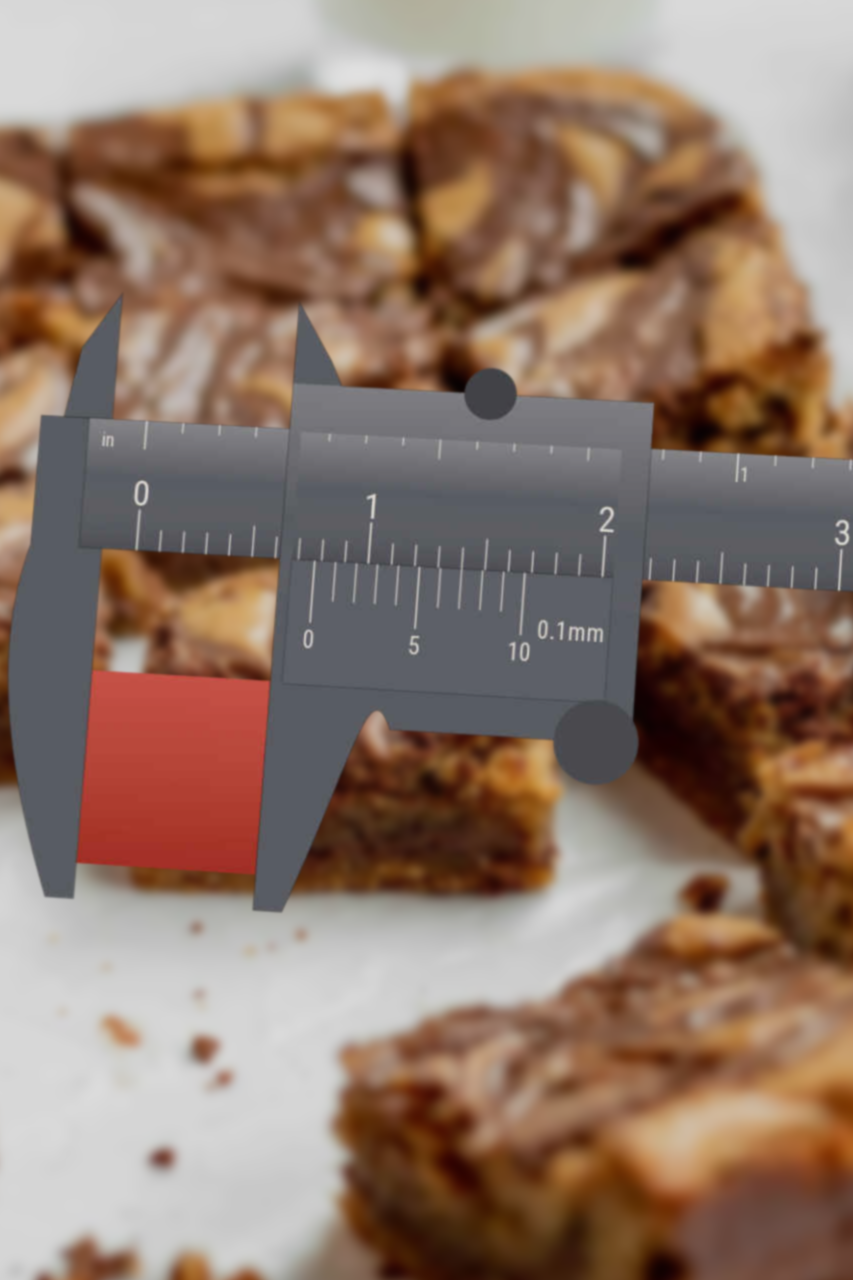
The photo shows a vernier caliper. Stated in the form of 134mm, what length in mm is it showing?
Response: 7.7mm
